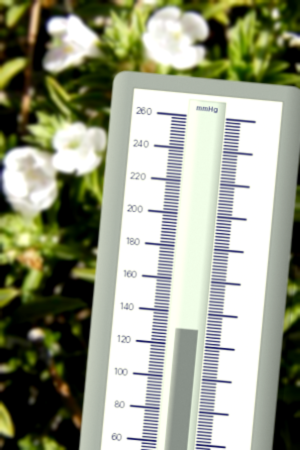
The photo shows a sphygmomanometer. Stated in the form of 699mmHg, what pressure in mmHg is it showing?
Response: 130mmHg
